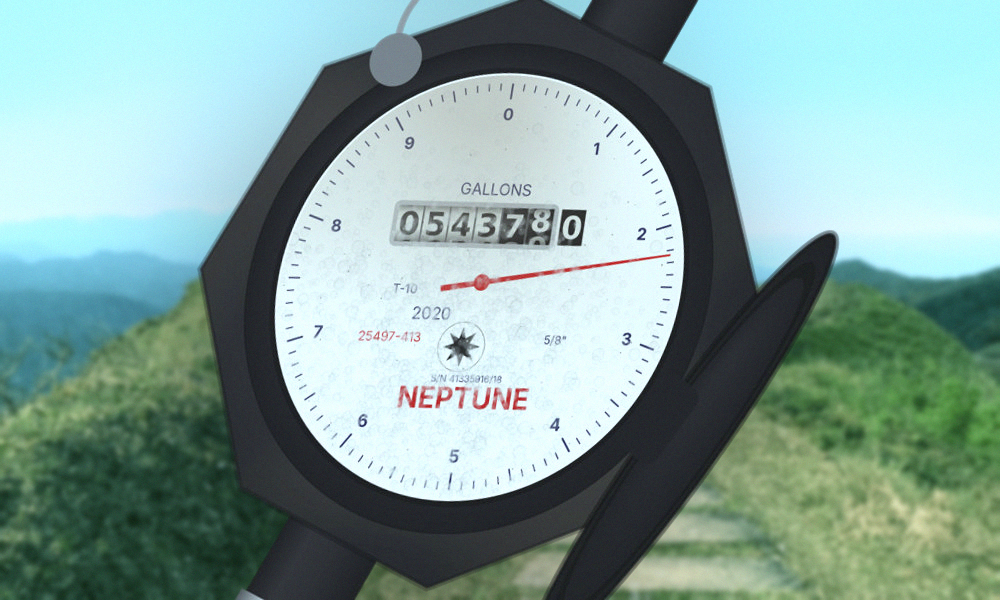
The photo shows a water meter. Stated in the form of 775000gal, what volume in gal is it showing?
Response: 543782.2gal
